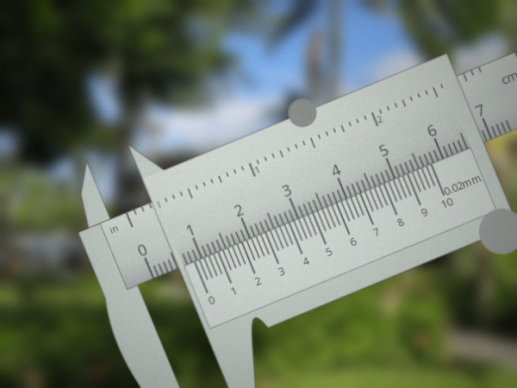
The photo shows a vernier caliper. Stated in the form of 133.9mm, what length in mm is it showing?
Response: 8.5mm
